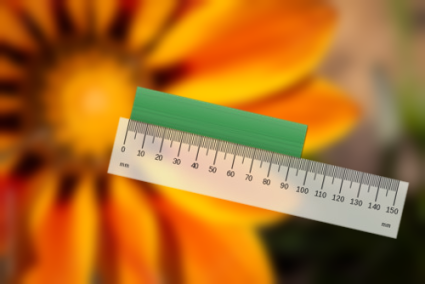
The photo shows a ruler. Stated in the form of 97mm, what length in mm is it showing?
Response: 95mm
